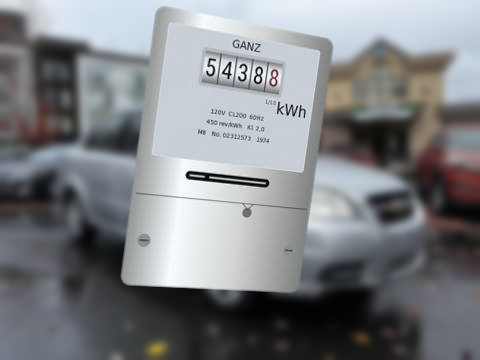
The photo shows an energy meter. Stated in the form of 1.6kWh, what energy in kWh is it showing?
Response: 5438.8kWh
